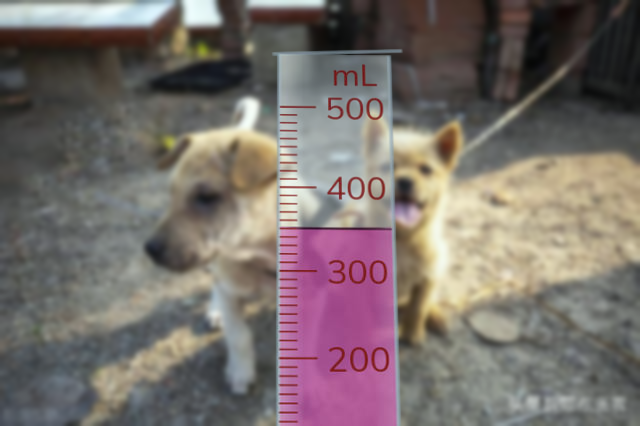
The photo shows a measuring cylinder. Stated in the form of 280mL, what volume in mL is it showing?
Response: 350mL
